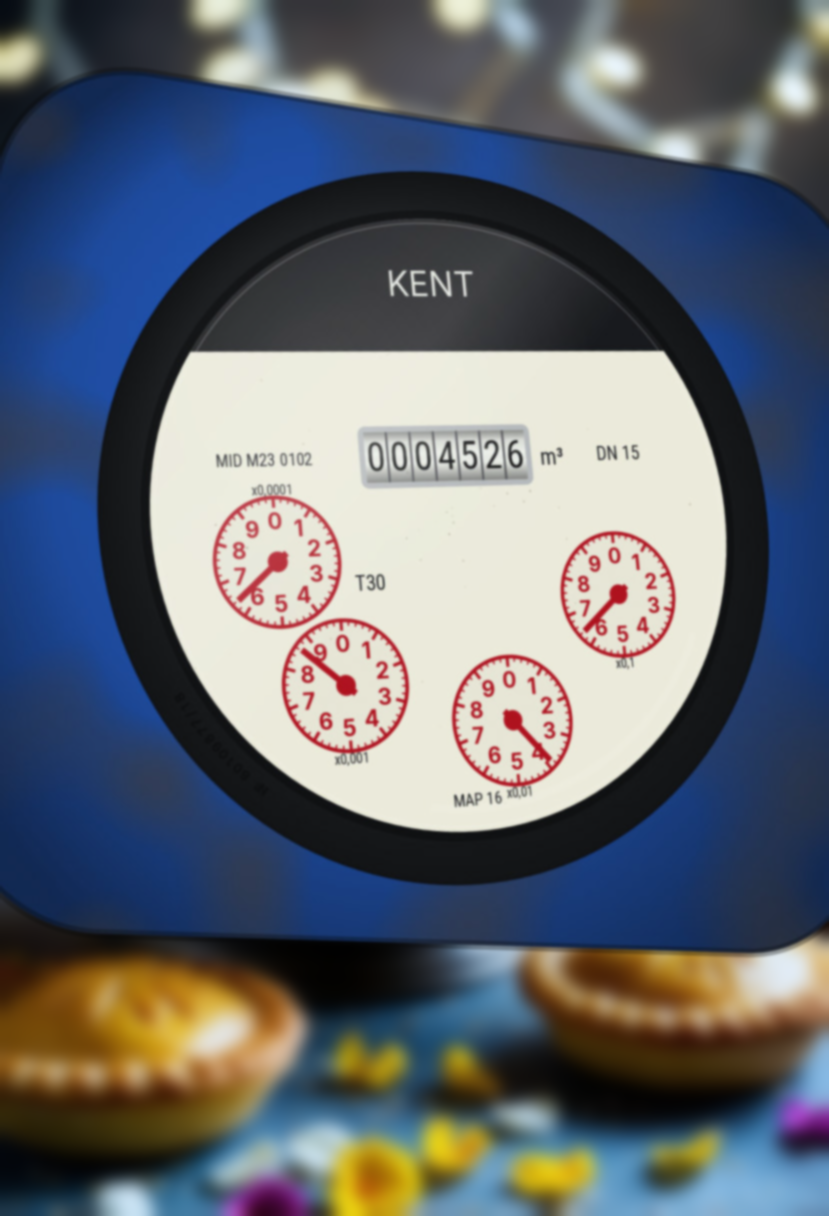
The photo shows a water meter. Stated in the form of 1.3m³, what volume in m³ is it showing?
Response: 4526.6386m³
